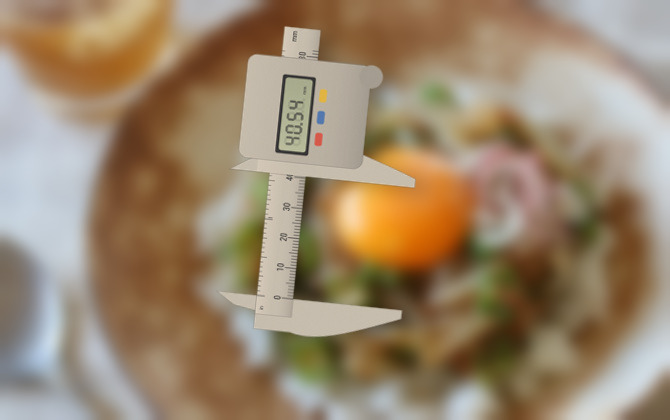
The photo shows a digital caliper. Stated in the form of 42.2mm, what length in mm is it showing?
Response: 40.54mm
